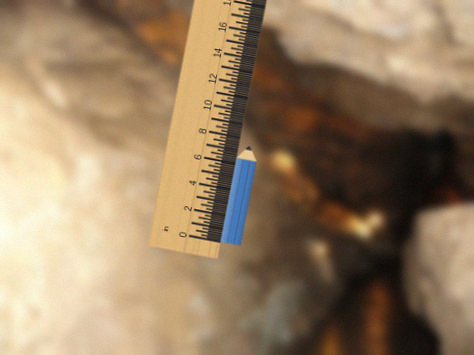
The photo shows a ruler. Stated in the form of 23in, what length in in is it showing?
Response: 7.5in
